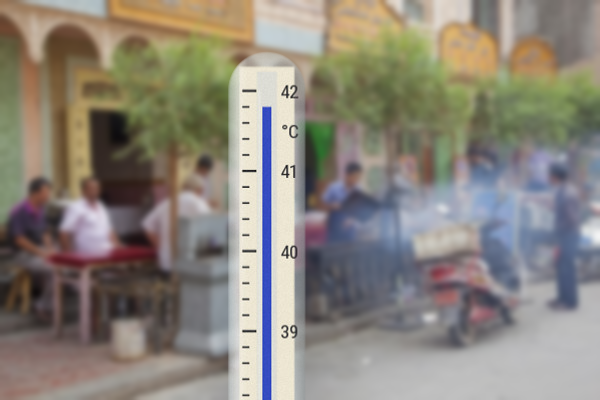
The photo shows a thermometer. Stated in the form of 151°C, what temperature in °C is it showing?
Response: 41.8°C
